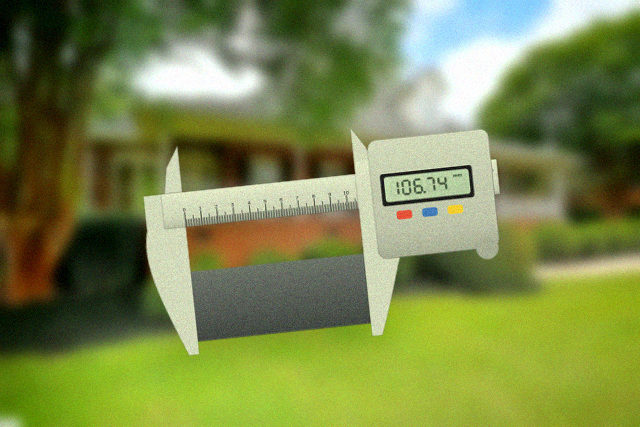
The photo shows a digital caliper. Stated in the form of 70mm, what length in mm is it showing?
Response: 106.74mm
